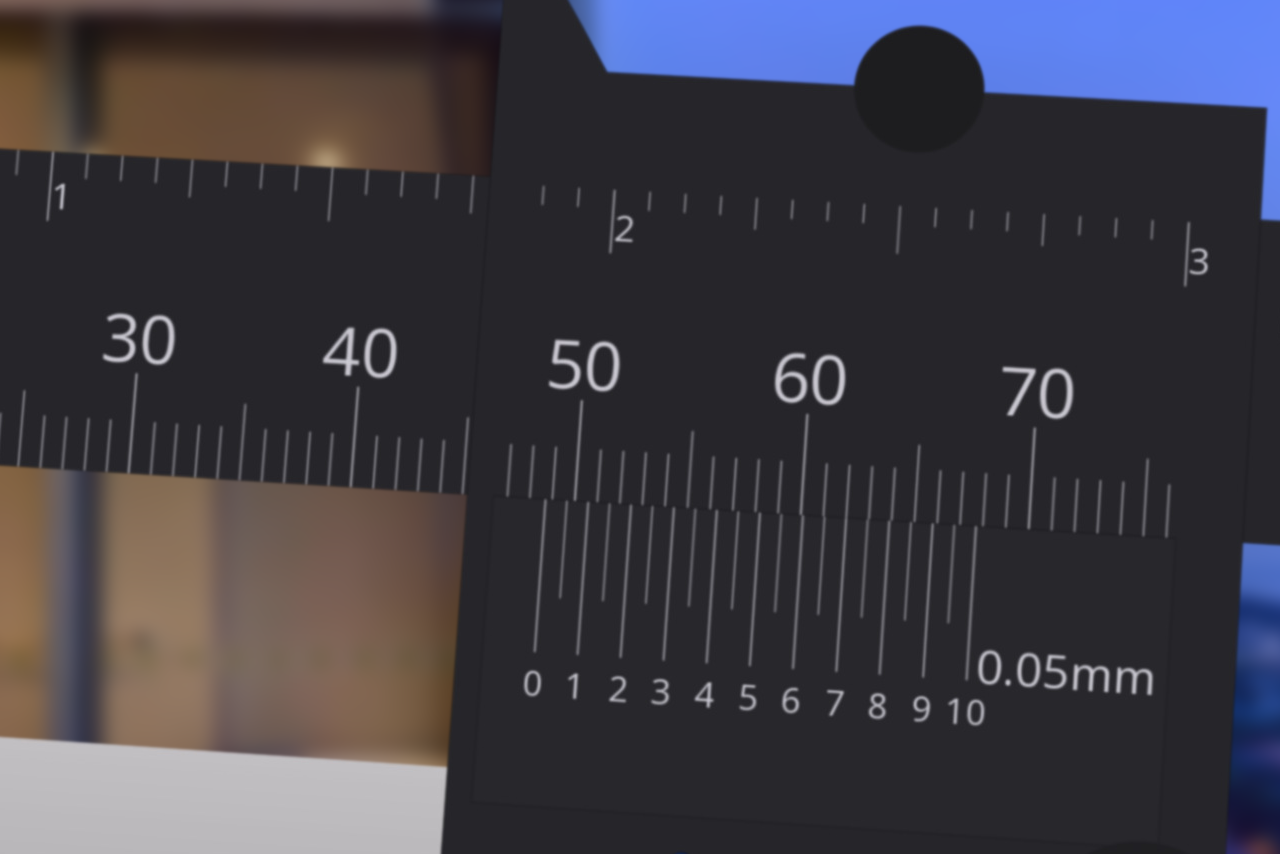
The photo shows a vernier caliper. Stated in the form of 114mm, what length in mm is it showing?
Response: 48.7mm
